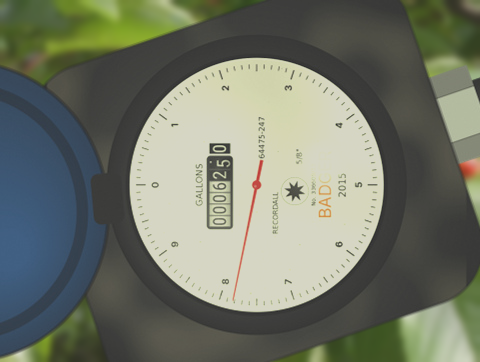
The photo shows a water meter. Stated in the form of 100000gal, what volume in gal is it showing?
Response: 6247.8gal
